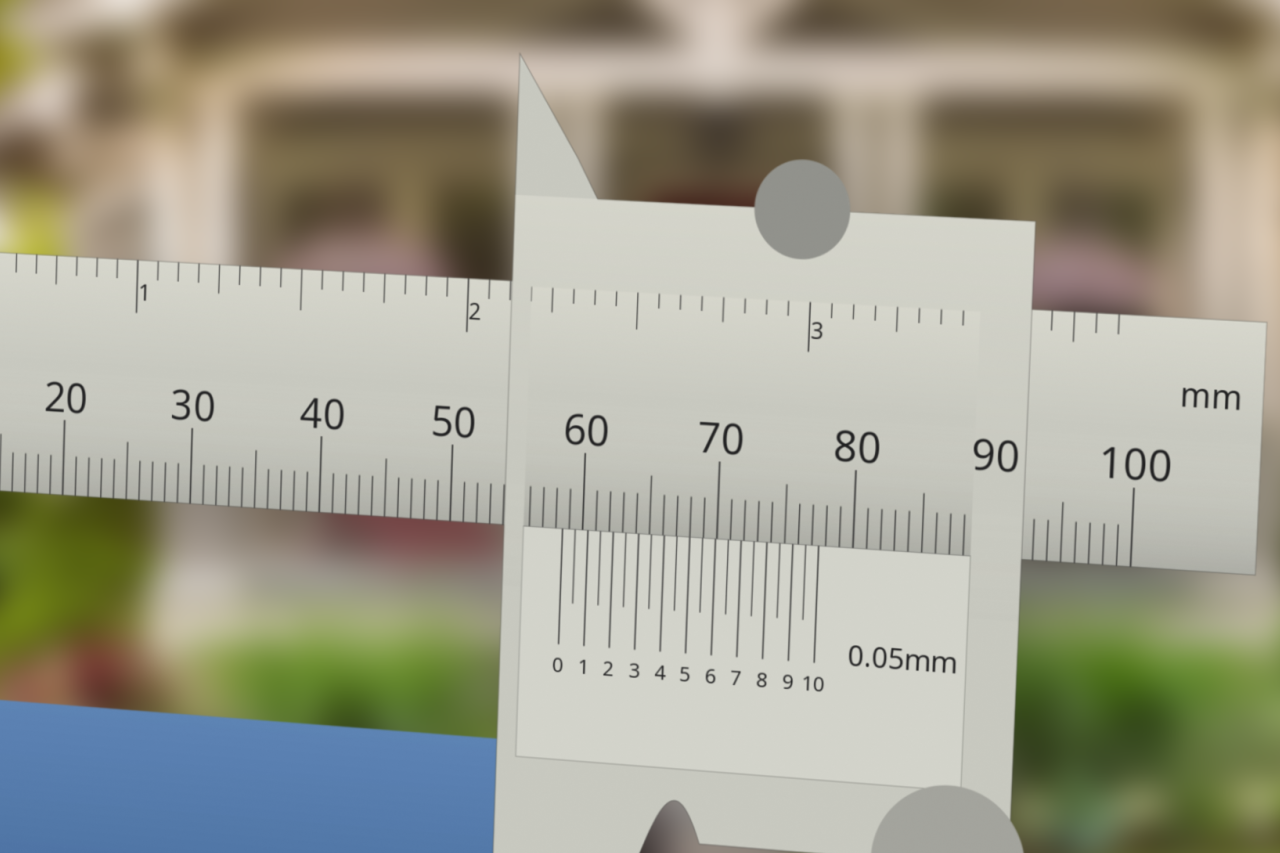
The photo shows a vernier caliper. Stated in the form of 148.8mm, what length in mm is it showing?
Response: 58.5mm
